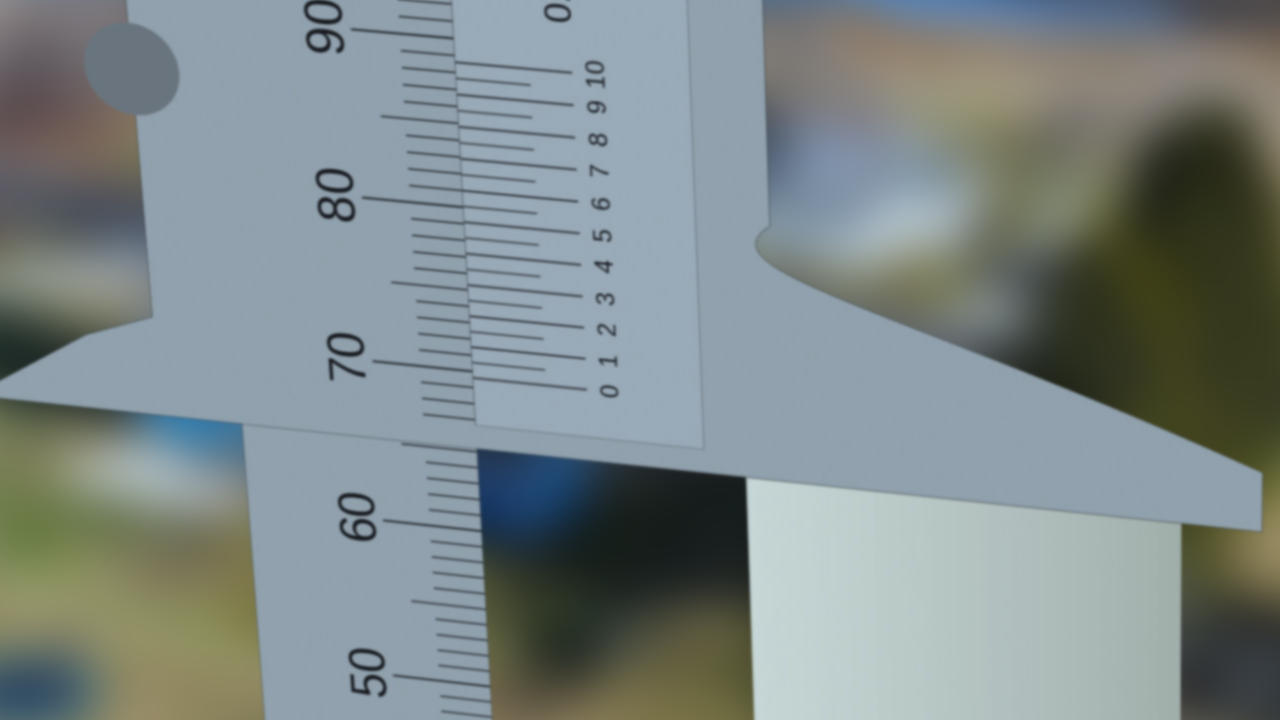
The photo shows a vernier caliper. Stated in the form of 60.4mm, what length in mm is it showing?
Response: 69.6mm
